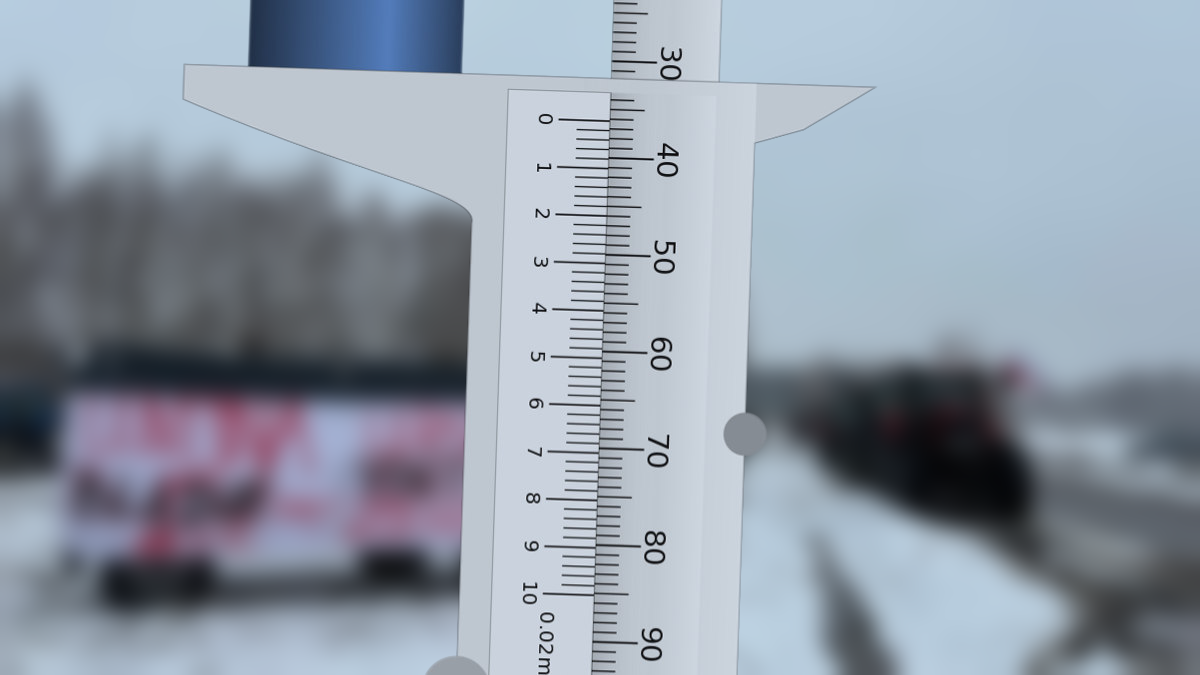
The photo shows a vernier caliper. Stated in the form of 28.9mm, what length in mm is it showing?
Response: 36.2mm
